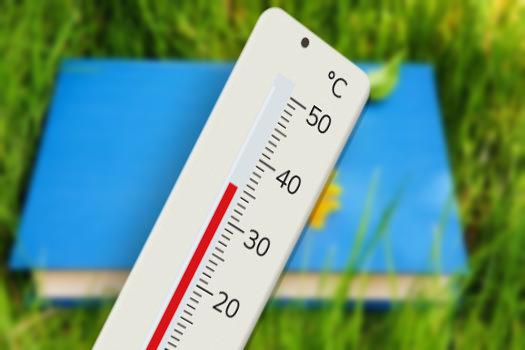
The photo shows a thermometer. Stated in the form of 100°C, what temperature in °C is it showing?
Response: 35°C
